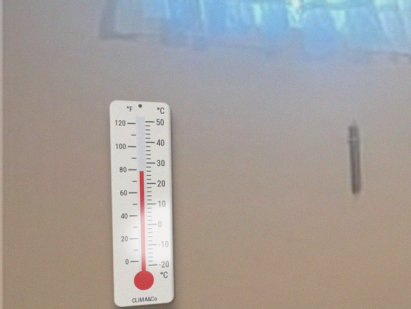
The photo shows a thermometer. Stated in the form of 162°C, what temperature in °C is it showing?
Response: 26°C
